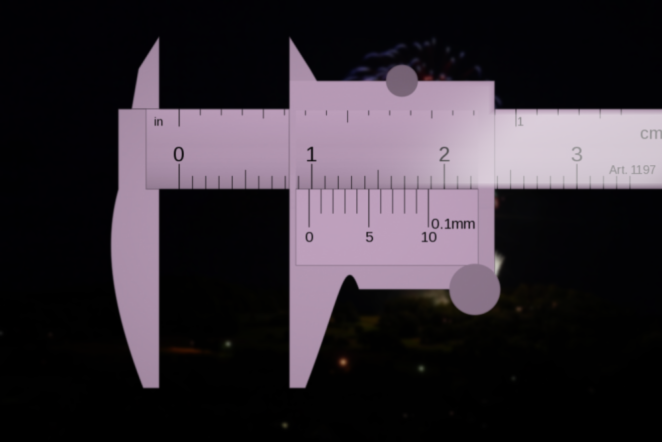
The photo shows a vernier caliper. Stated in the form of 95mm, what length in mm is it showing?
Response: 9.8mm
